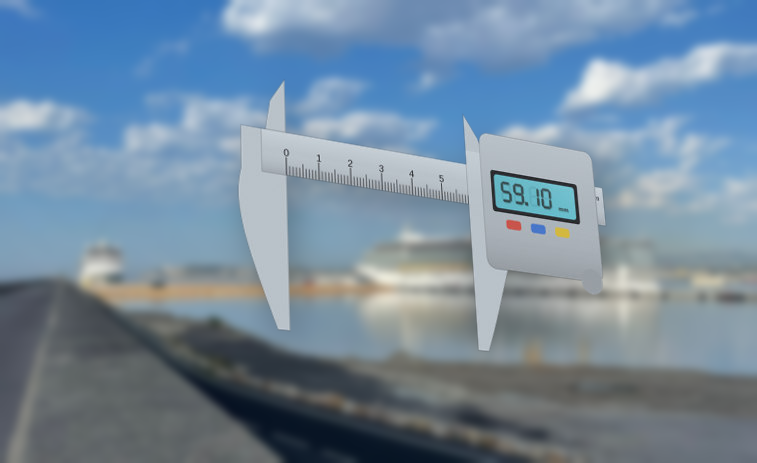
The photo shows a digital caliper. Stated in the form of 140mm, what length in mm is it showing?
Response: 59.10mm
